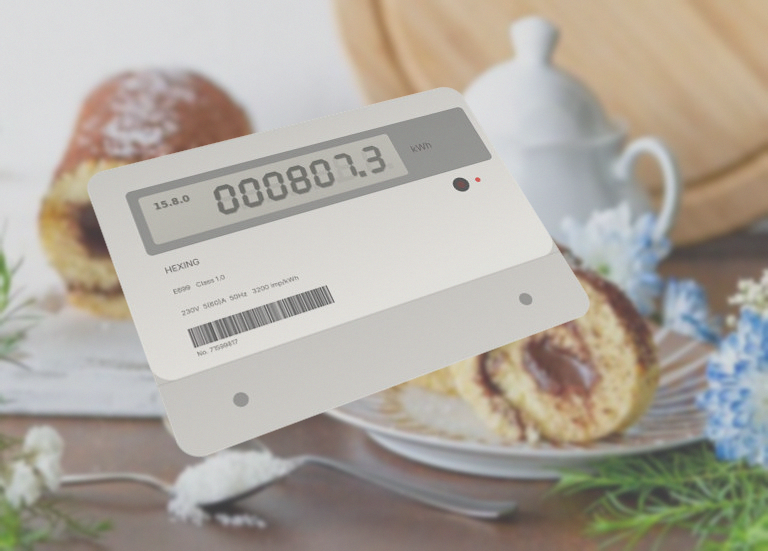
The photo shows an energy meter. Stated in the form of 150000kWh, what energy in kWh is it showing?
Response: 807.3kWh
